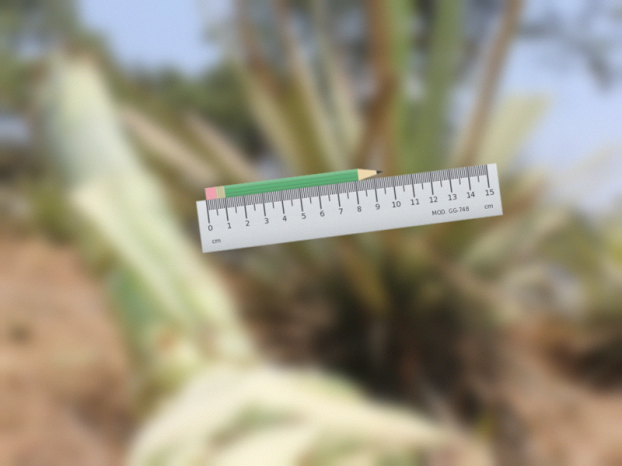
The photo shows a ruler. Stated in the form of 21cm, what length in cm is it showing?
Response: 9.5cm
